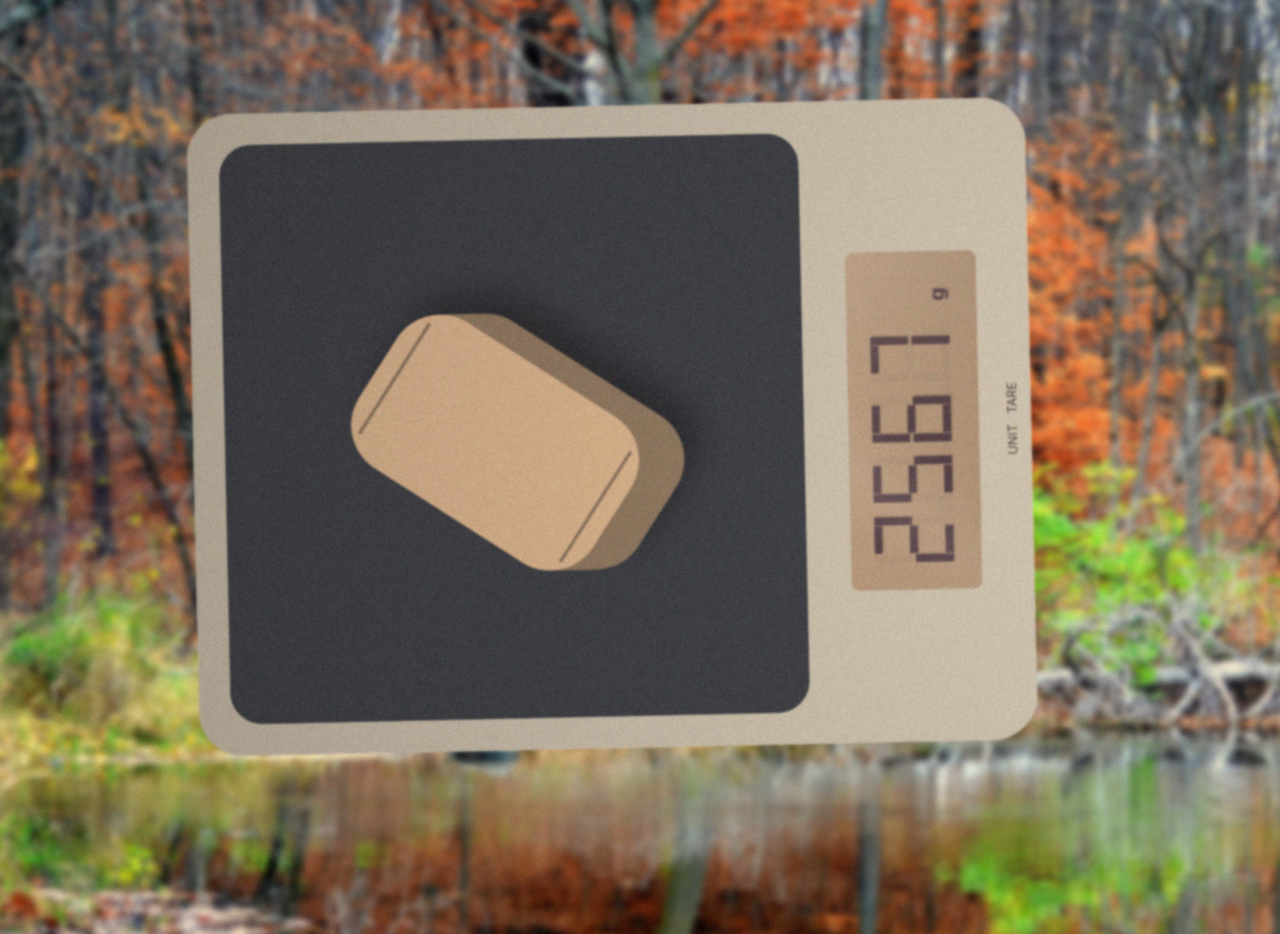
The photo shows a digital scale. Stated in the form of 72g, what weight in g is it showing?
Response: 2567g
